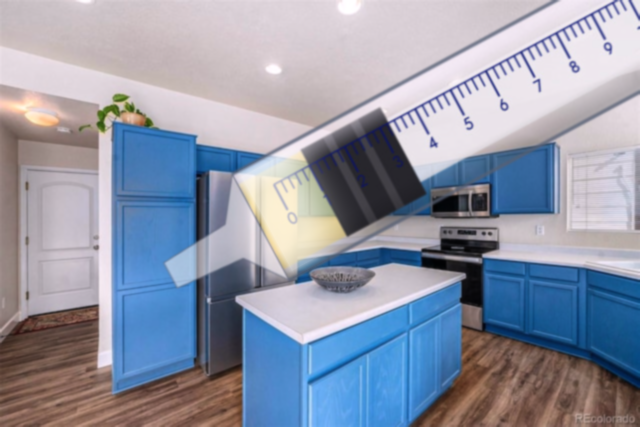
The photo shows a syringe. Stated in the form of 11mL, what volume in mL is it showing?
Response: 1mL
